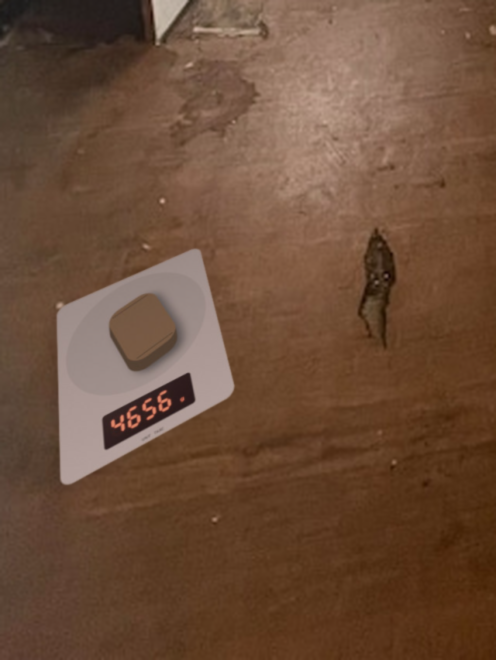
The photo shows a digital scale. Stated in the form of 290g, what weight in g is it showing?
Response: 4656g
